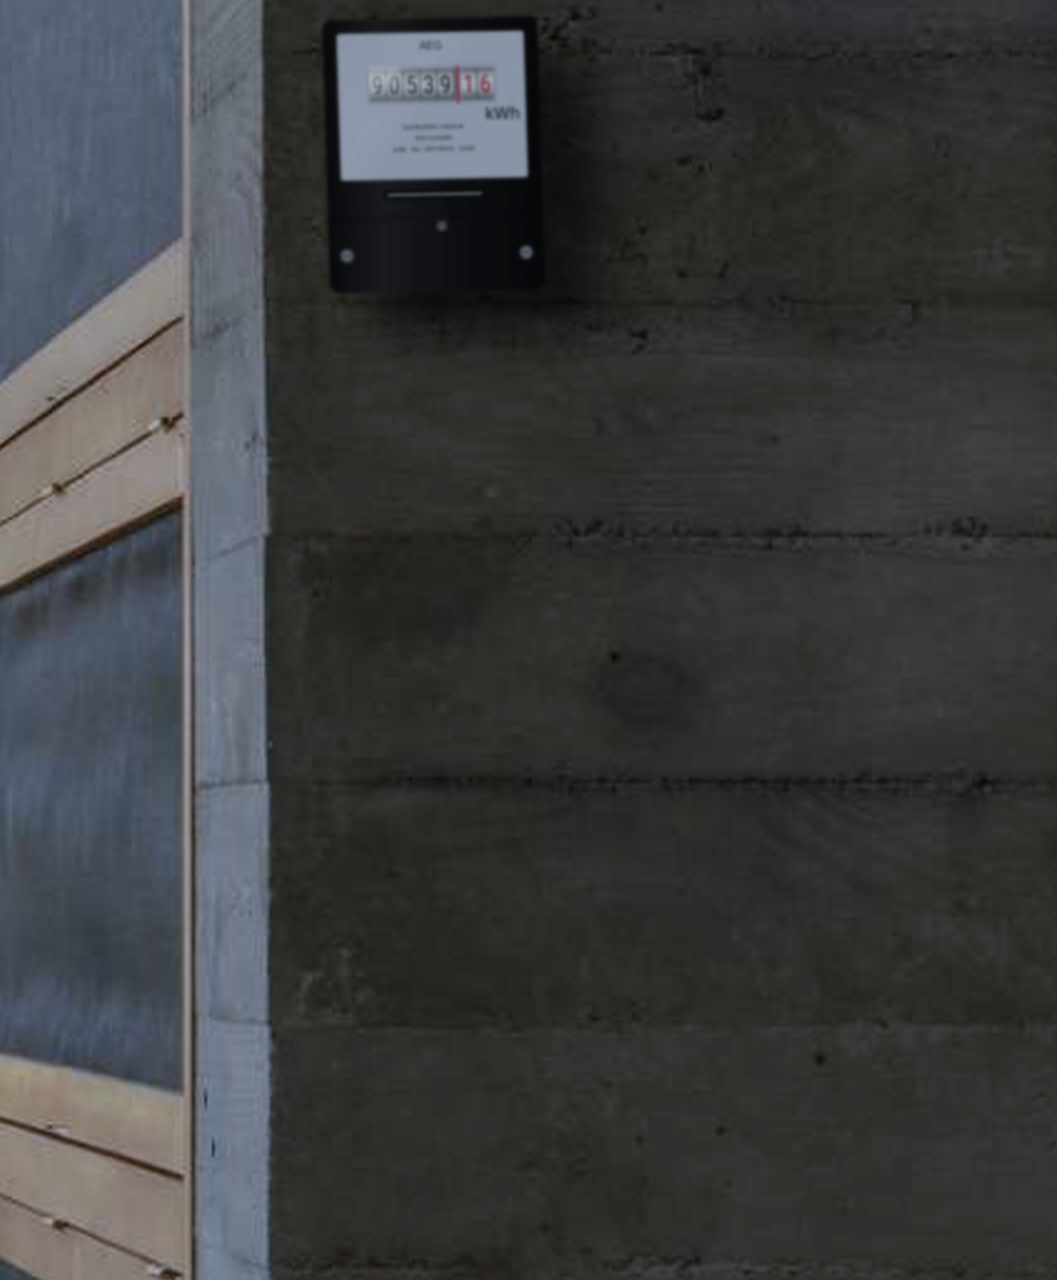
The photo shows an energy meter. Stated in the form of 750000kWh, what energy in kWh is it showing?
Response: 90539.16kWh
